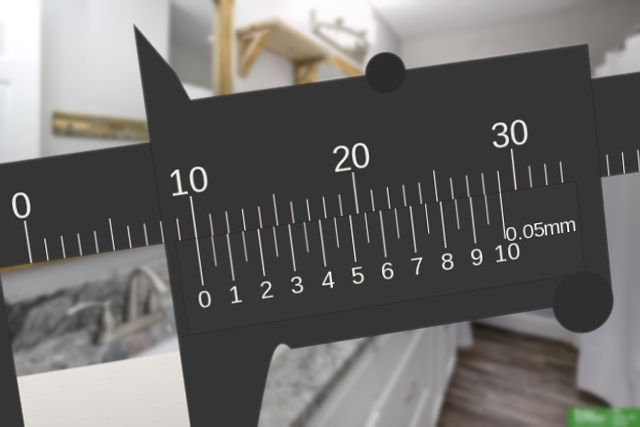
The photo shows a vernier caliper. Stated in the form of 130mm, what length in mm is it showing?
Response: 10.0mm
